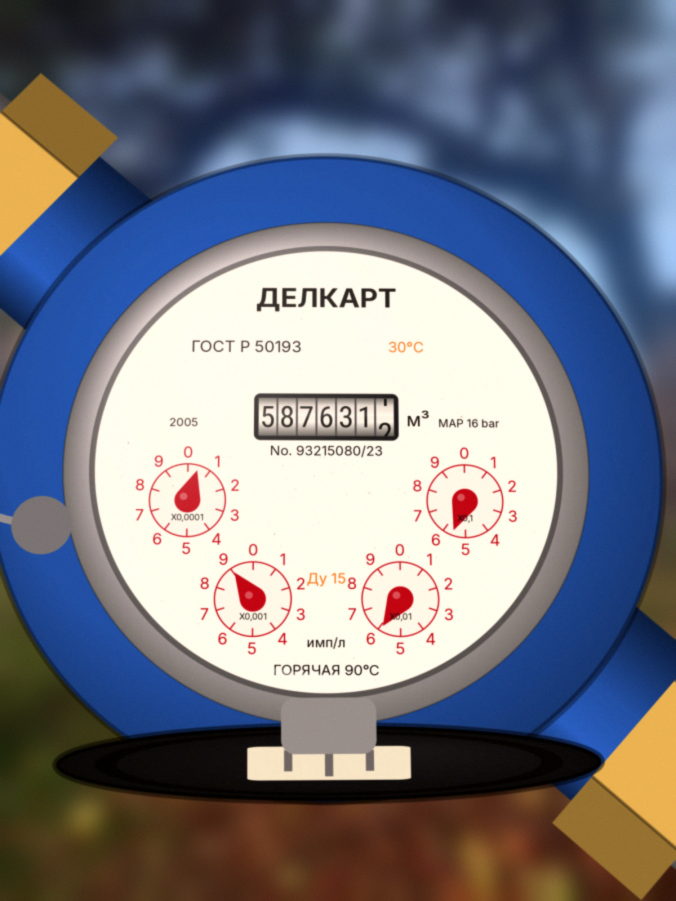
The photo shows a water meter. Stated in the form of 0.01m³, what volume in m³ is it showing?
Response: 5876311.5590m³
